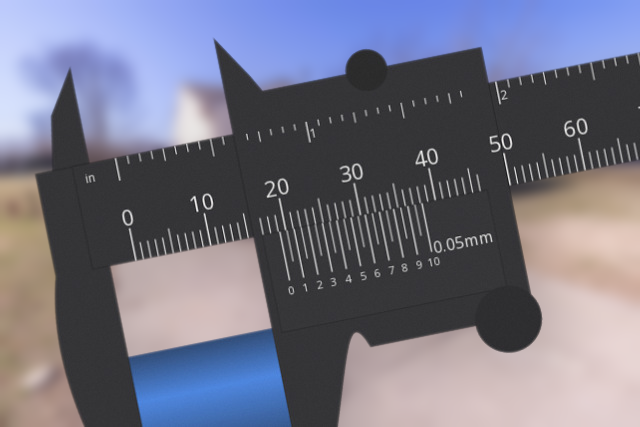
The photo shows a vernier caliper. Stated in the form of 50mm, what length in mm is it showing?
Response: 19.2mm
